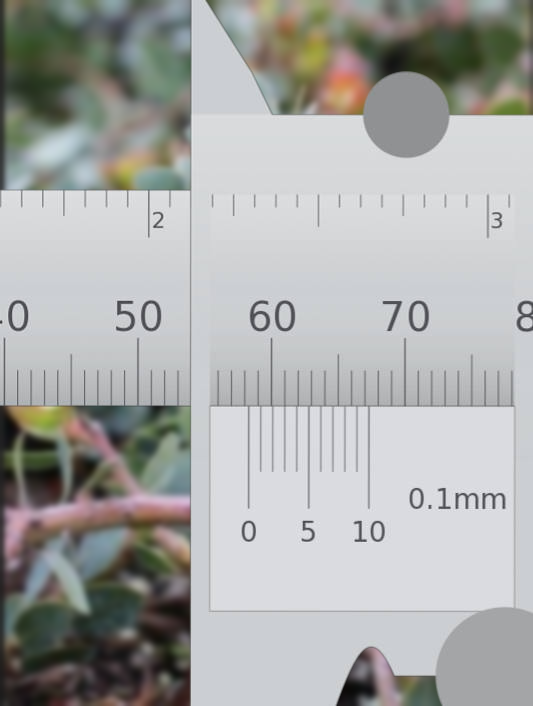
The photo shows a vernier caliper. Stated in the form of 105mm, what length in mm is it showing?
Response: 58.3mm
